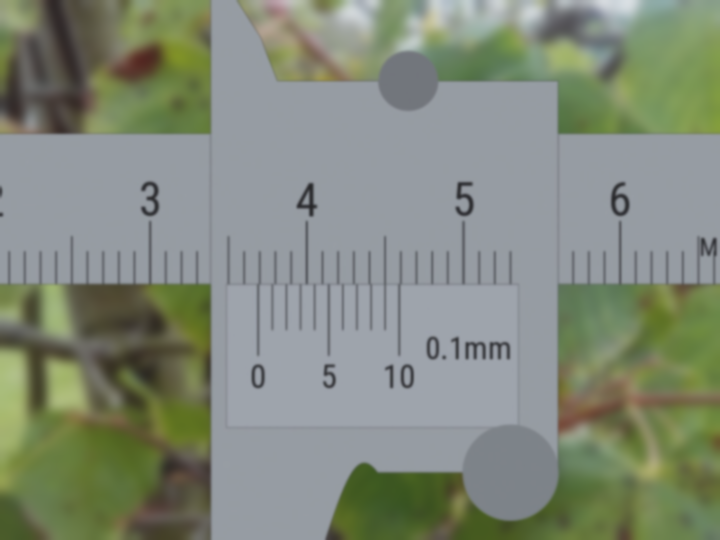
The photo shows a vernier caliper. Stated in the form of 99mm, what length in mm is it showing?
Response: 36.9mm
